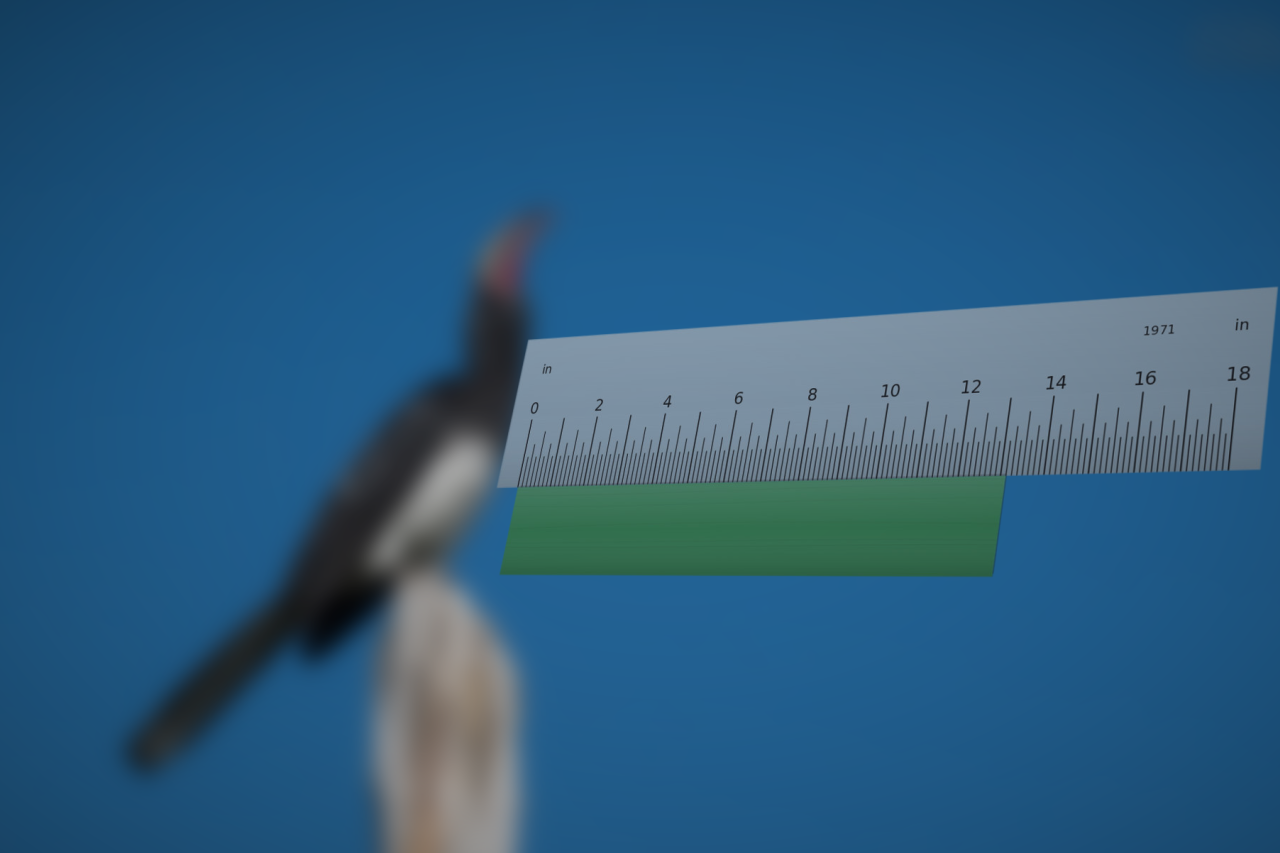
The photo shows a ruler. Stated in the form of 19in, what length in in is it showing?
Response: 13.125in
